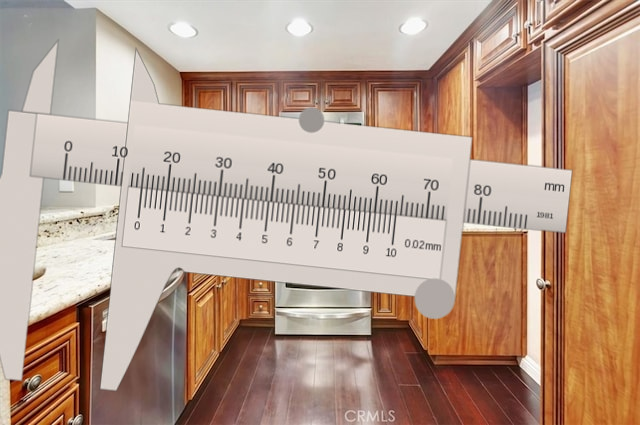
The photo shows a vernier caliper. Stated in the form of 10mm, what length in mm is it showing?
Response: 15.0mm
